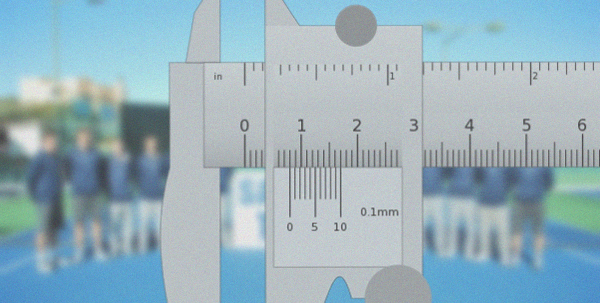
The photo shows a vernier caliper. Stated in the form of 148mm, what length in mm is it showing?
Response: 8.0mm
